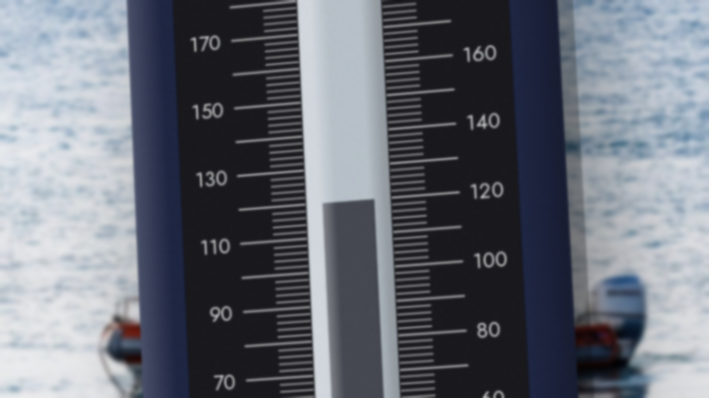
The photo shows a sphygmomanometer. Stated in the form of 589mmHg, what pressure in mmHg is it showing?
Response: 120mmHg
